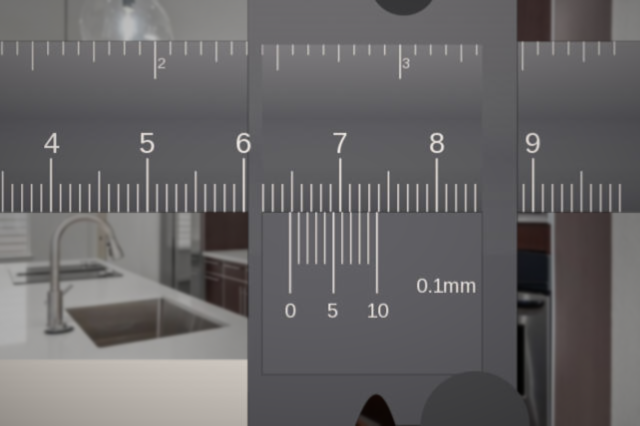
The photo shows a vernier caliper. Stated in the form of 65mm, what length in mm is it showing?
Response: 64.8mm
